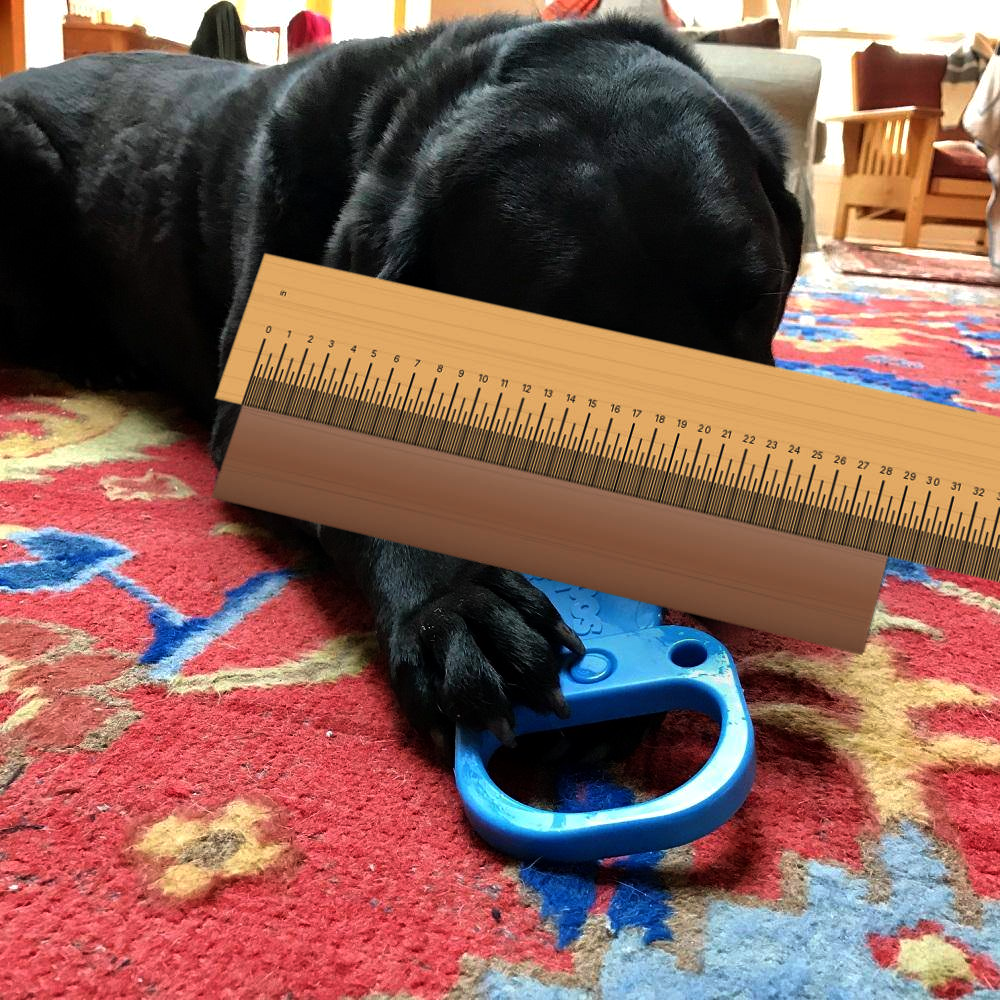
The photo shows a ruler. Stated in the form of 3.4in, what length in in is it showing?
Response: 29in
